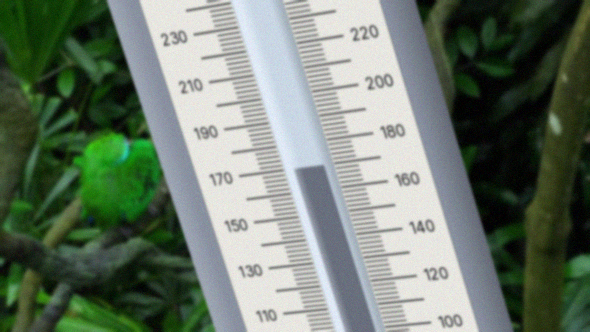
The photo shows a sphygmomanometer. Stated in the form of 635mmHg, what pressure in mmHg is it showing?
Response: 170mmHg
